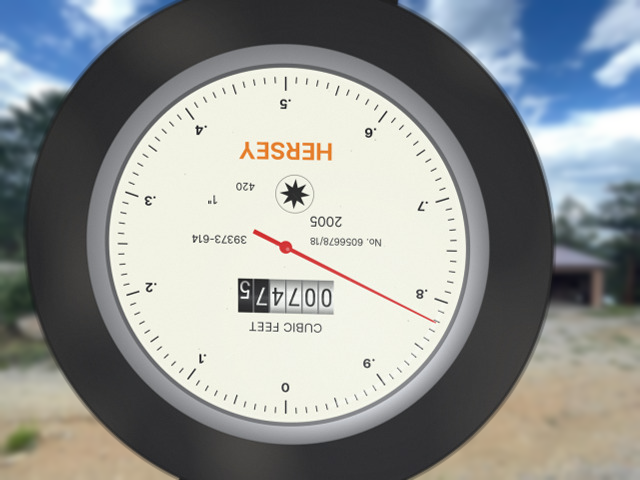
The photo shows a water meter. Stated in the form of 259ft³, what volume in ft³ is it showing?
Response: 7474.82ft³
